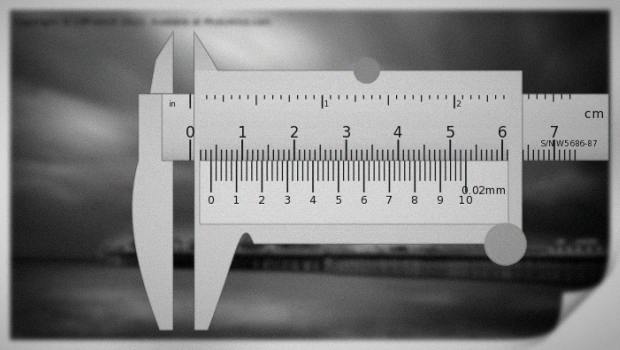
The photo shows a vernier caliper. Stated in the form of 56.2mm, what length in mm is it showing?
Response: 4.0mm
